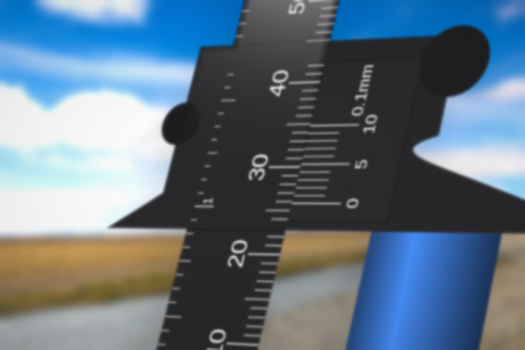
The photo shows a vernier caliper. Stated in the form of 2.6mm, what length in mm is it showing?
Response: 25.8mm
